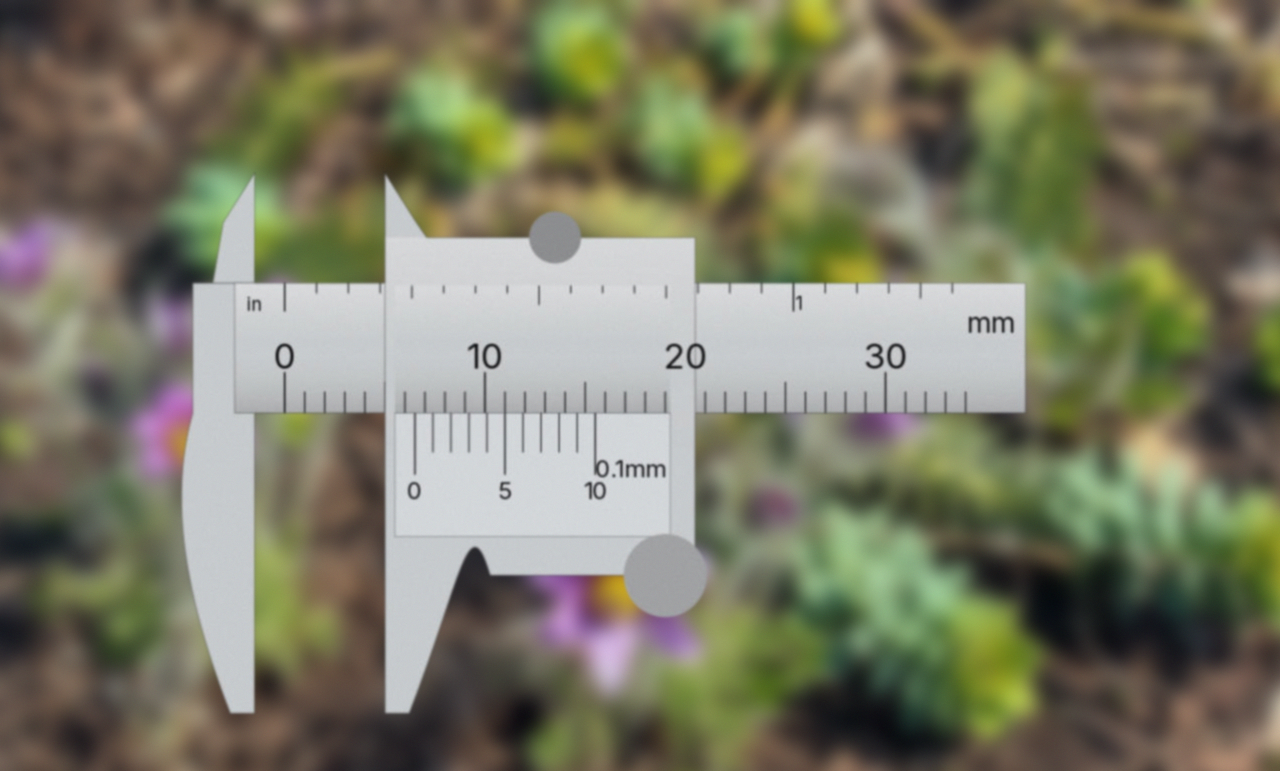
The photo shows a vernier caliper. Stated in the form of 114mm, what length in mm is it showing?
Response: 6.5mm
